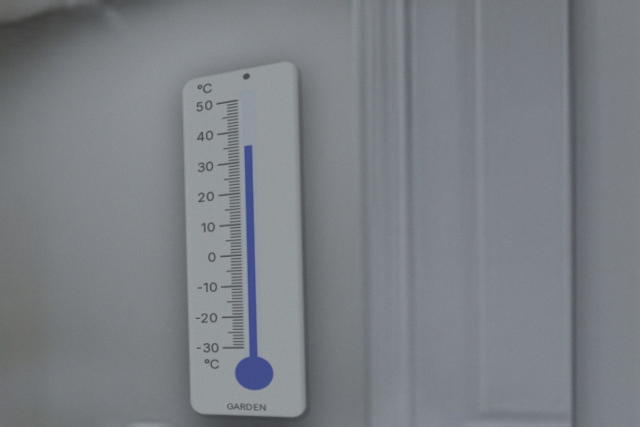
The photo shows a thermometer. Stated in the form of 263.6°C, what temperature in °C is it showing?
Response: 35°C
